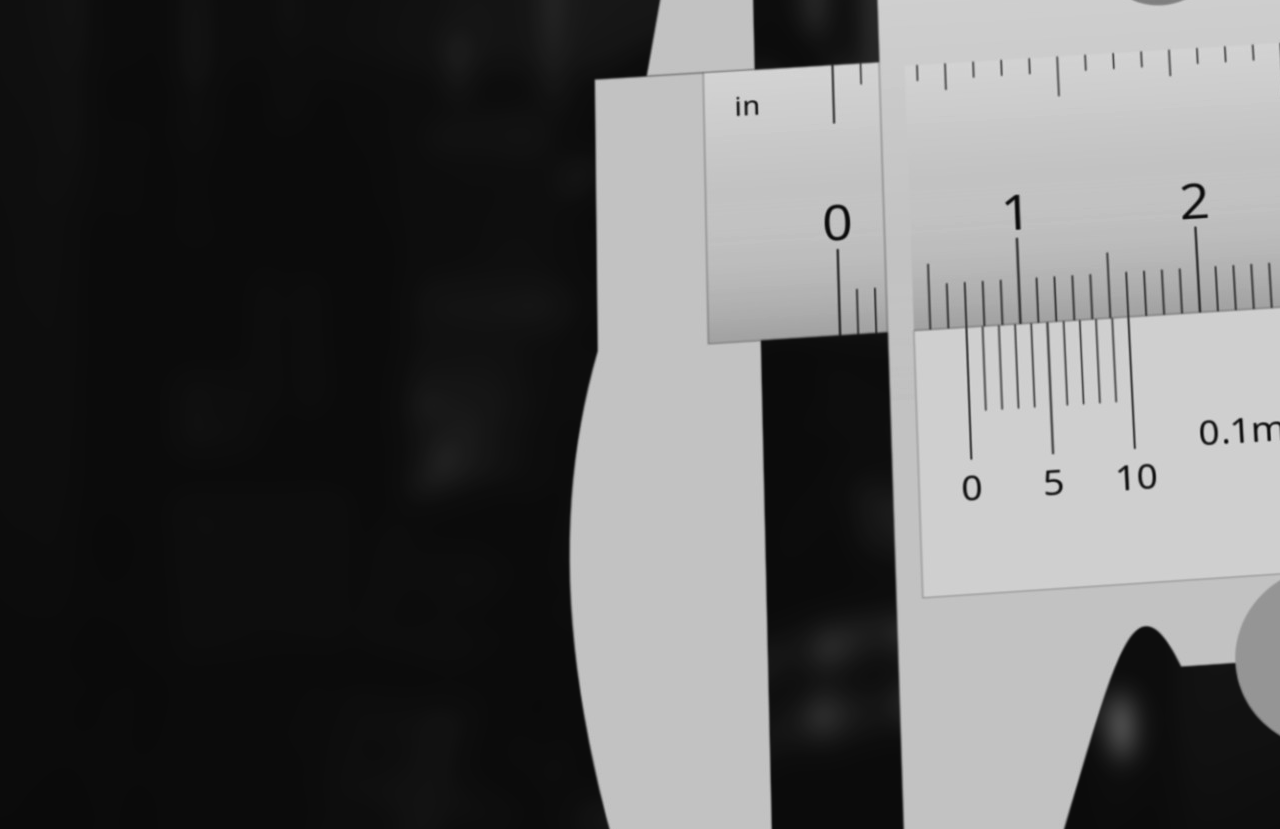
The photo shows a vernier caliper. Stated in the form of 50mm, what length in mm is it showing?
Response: 7.0mm
